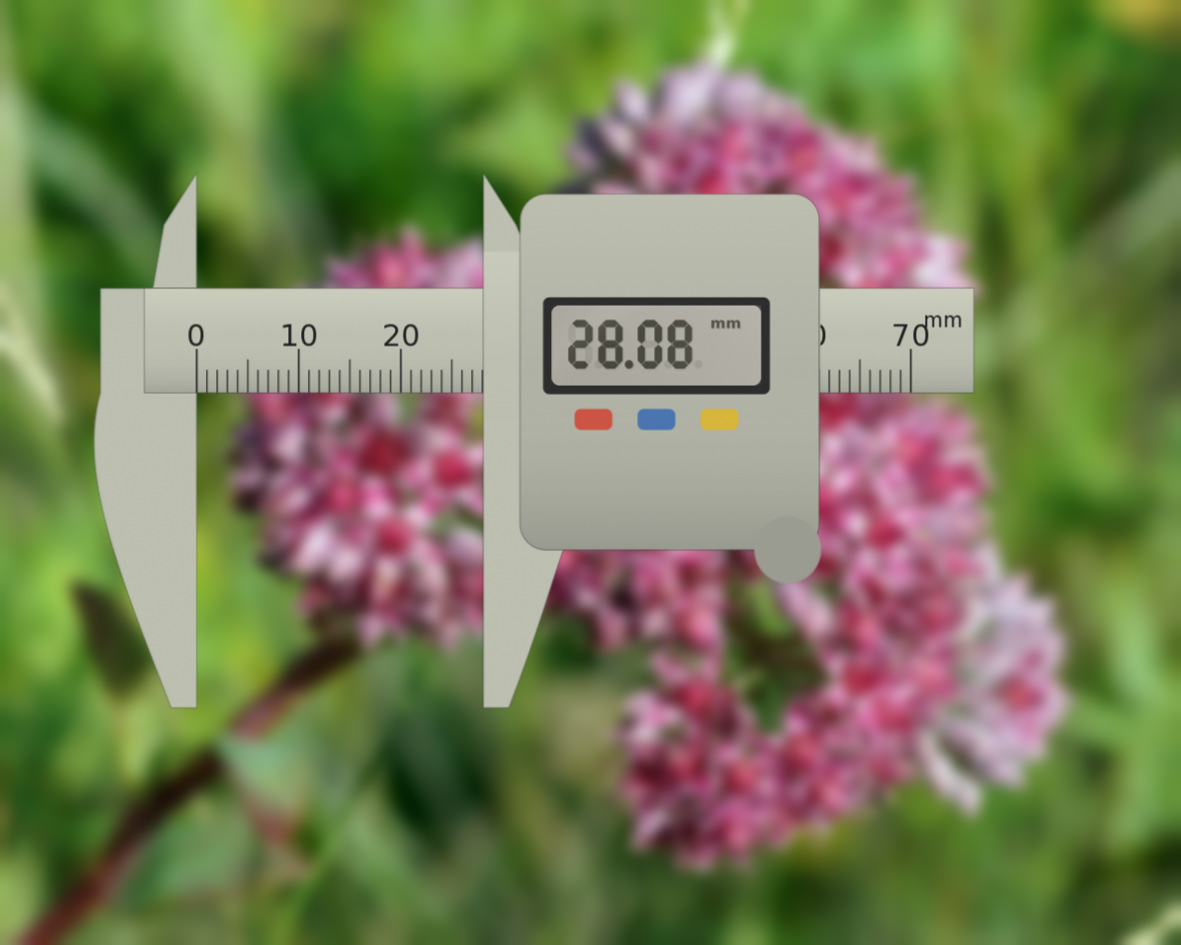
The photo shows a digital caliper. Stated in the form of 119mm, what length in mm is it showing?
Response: 28.08mm
